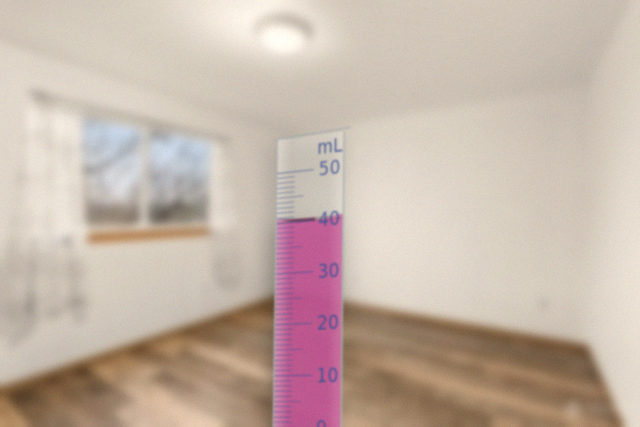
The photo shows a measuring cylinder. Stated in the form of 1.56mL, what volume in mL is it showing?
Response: 40mL
